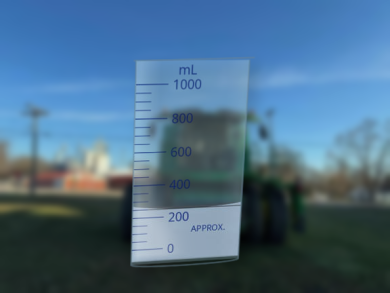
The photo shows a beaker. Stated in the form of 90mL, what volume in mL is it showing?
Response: 250mL
